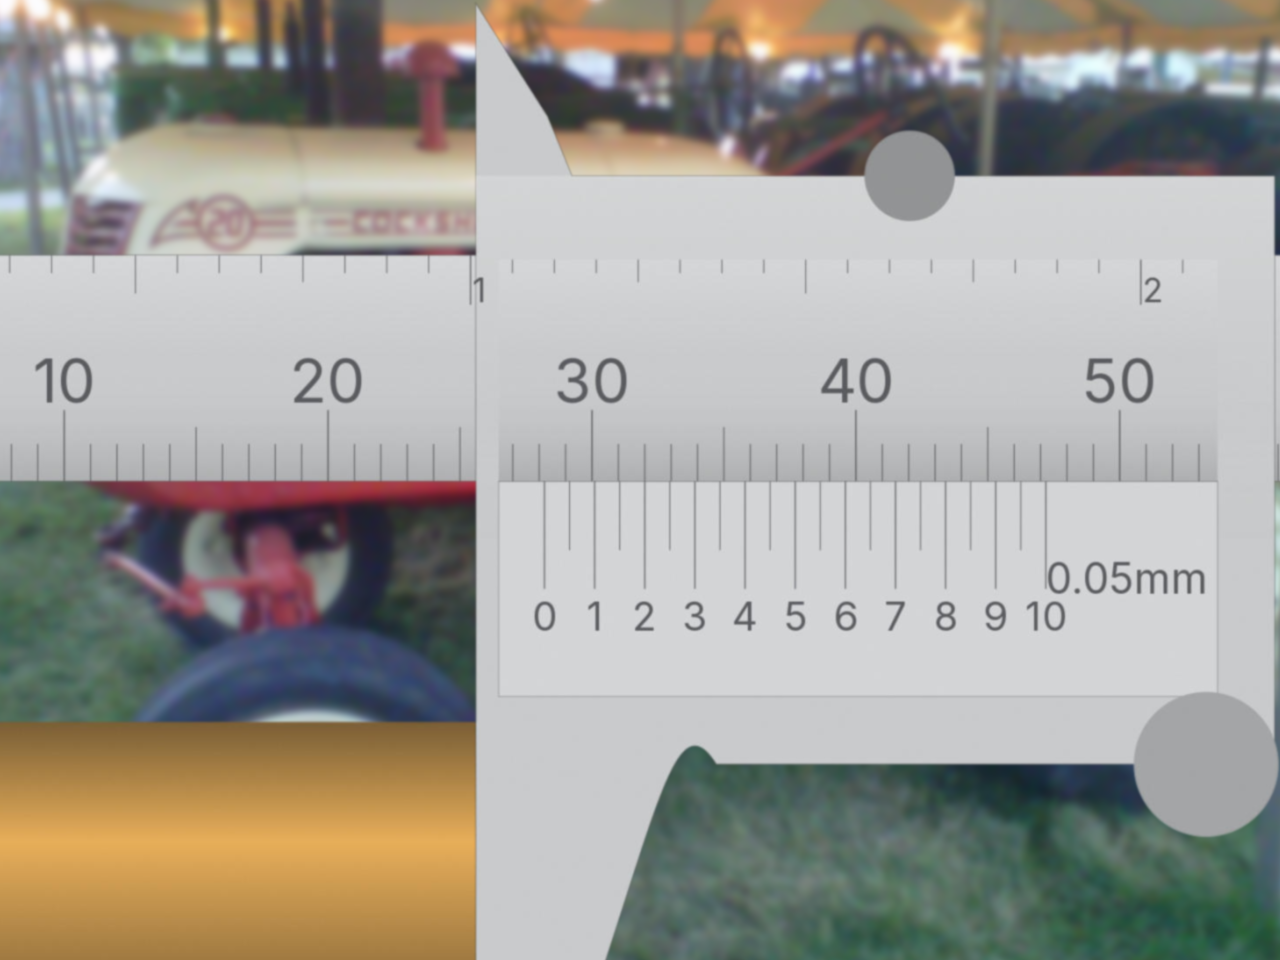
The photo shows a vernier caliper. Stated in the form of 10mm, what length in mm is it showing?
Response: 28.2mm
